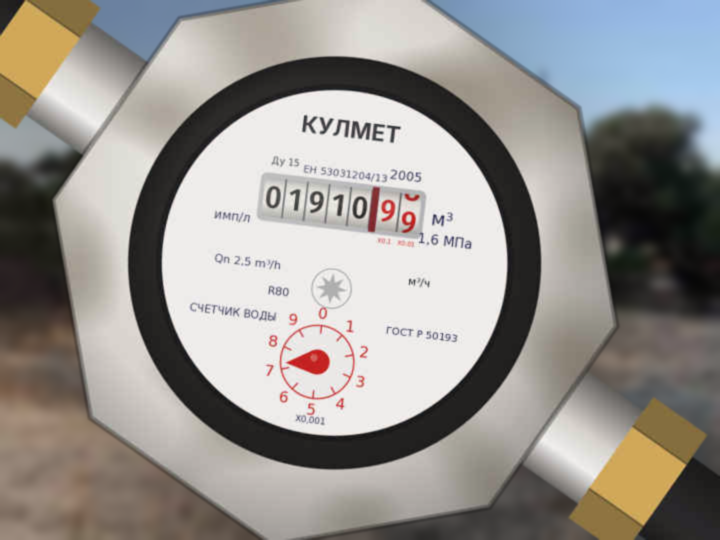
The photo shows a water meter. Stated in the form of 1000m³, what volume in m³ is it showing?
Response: 1910.987m³
